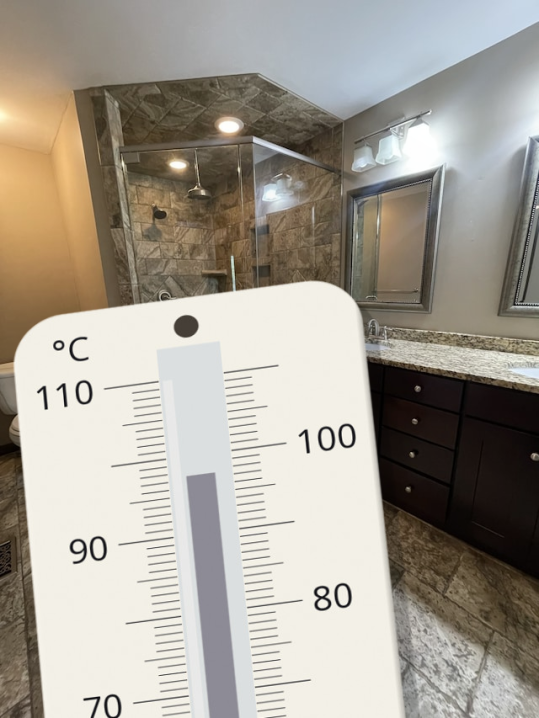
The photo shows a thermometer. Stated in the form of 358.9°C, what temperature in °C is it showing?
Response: 97.5°C
